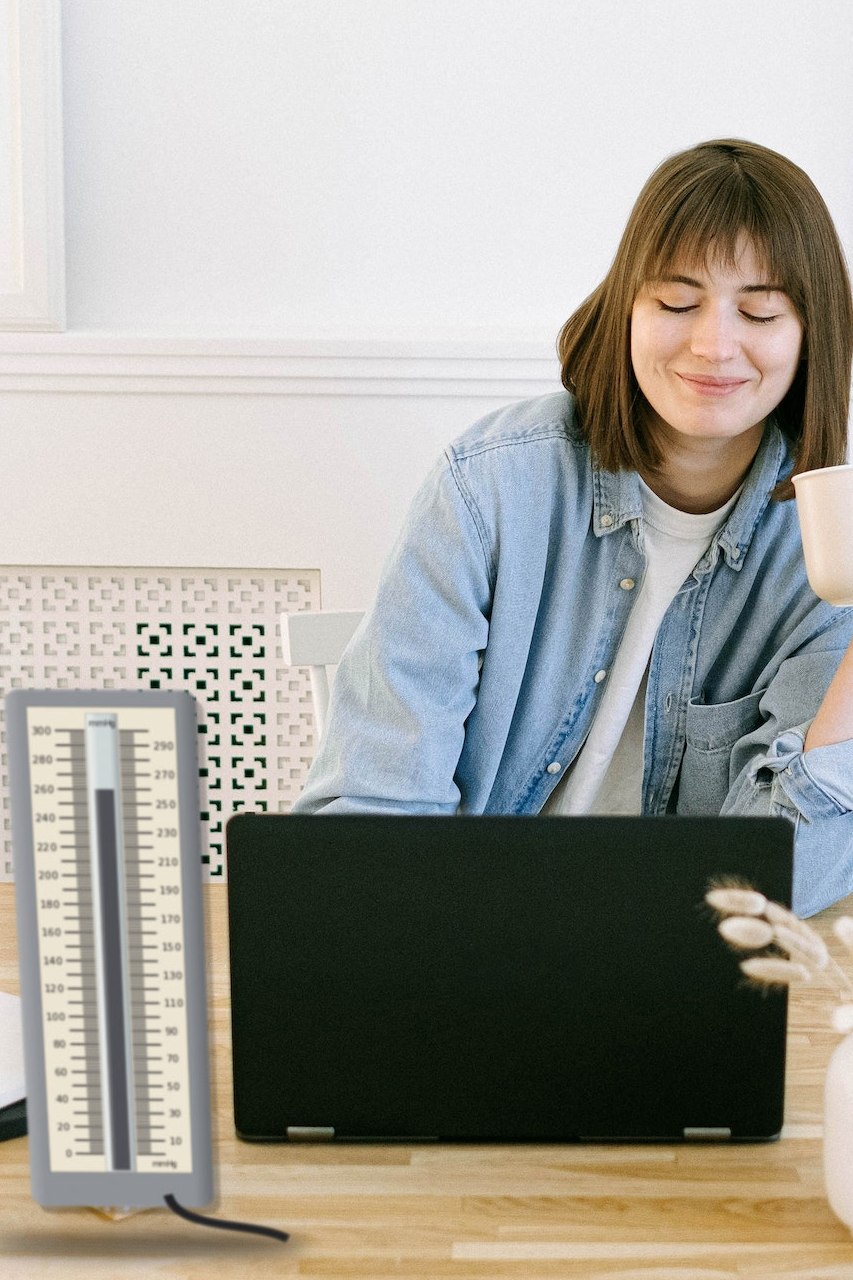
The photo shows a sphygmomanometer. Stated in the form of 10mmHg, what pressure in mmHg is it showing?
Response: 260mmHg
